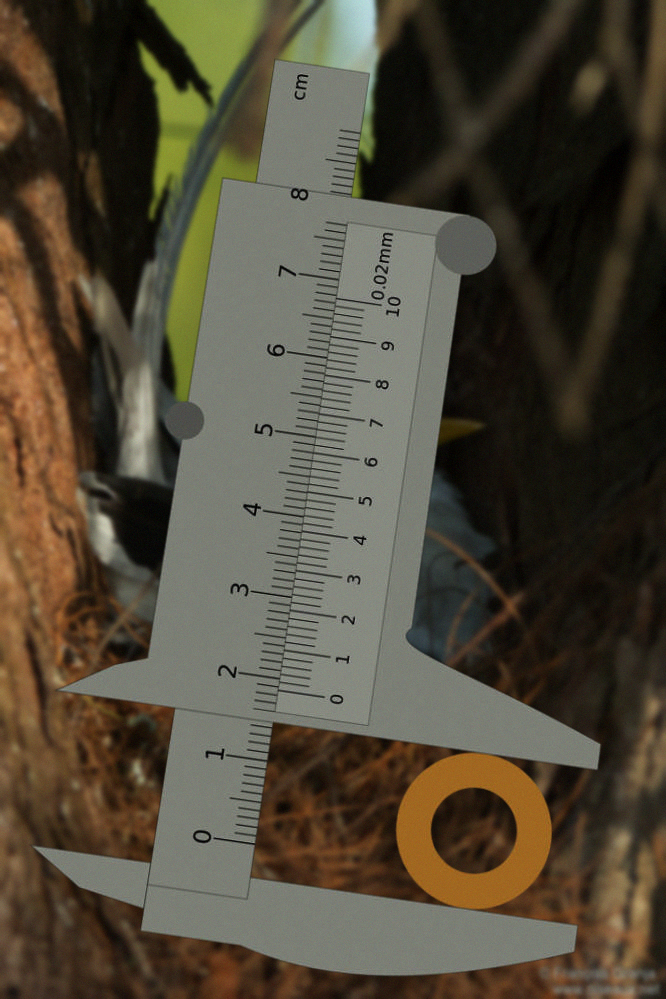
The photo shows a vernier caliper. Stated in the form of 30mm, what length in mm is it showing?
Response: 18.6mm
